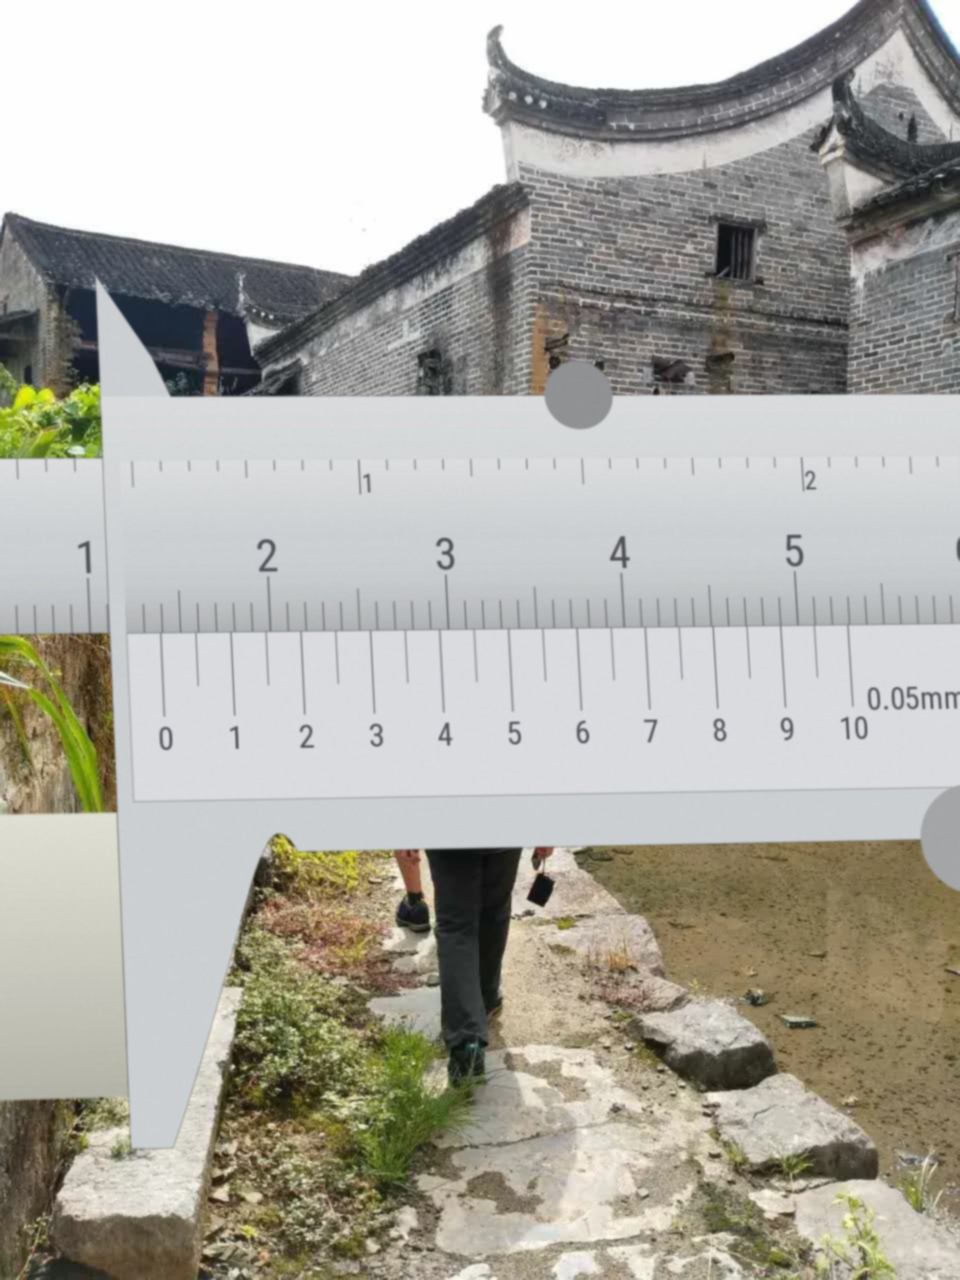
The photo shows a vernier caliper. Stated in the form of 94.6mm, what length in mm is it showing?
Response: 13.9mm
